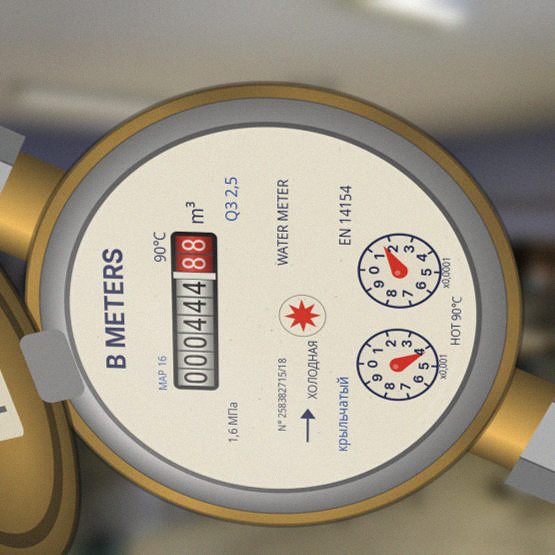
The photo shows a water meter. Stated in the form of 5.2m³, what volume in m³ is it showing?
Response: 444.8841m³
